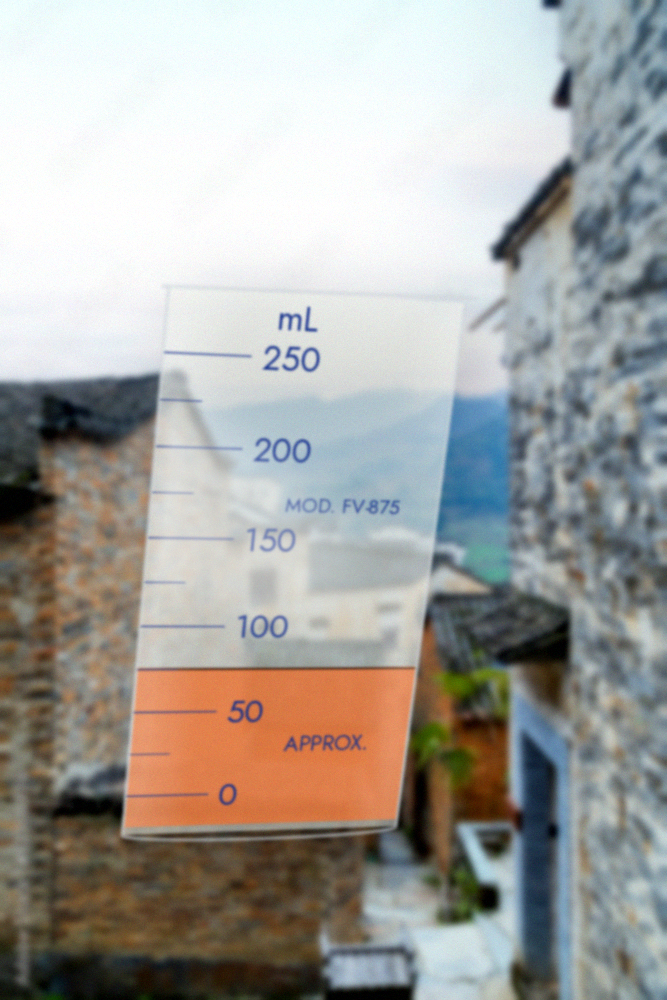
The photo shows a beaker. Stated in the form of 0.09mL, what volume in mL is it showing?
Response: 75mL
